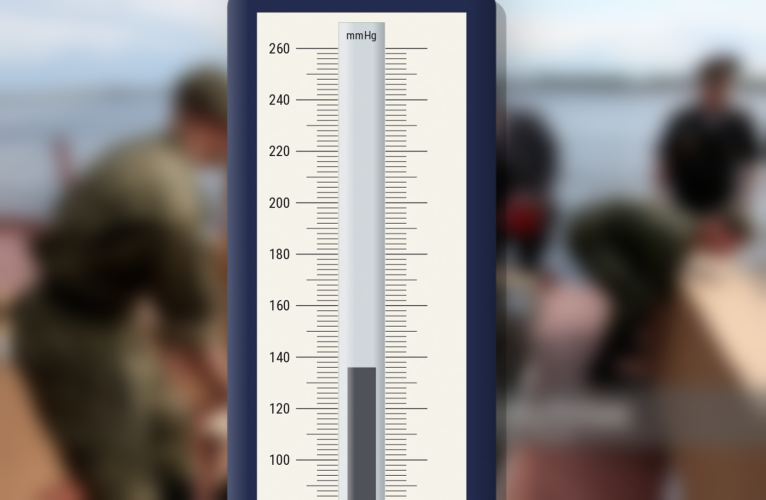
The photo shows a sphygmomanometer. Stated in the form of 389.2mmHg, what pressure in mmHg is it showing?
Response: 136mmHg
